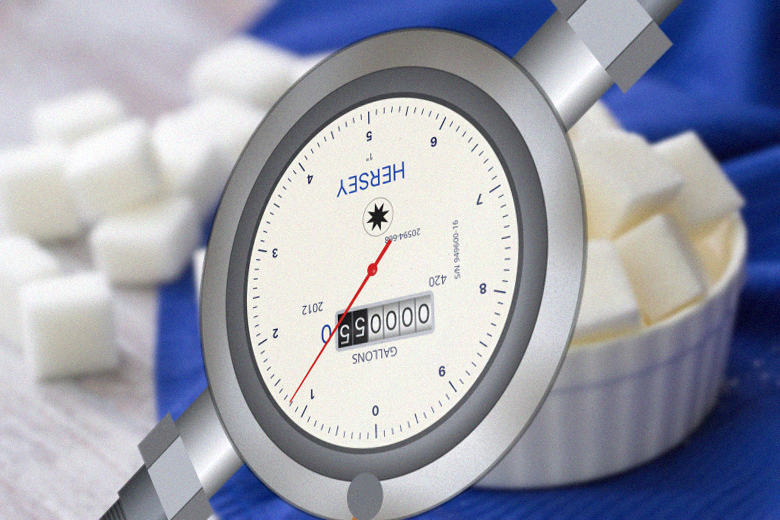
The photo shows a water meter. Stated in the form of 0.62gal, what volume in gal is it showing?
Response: 551.2gal
